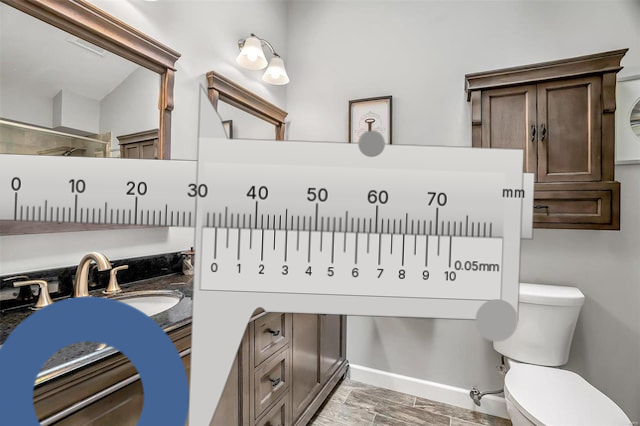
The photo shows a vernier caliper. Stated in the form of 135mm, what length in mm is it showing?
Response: 33.4mm
